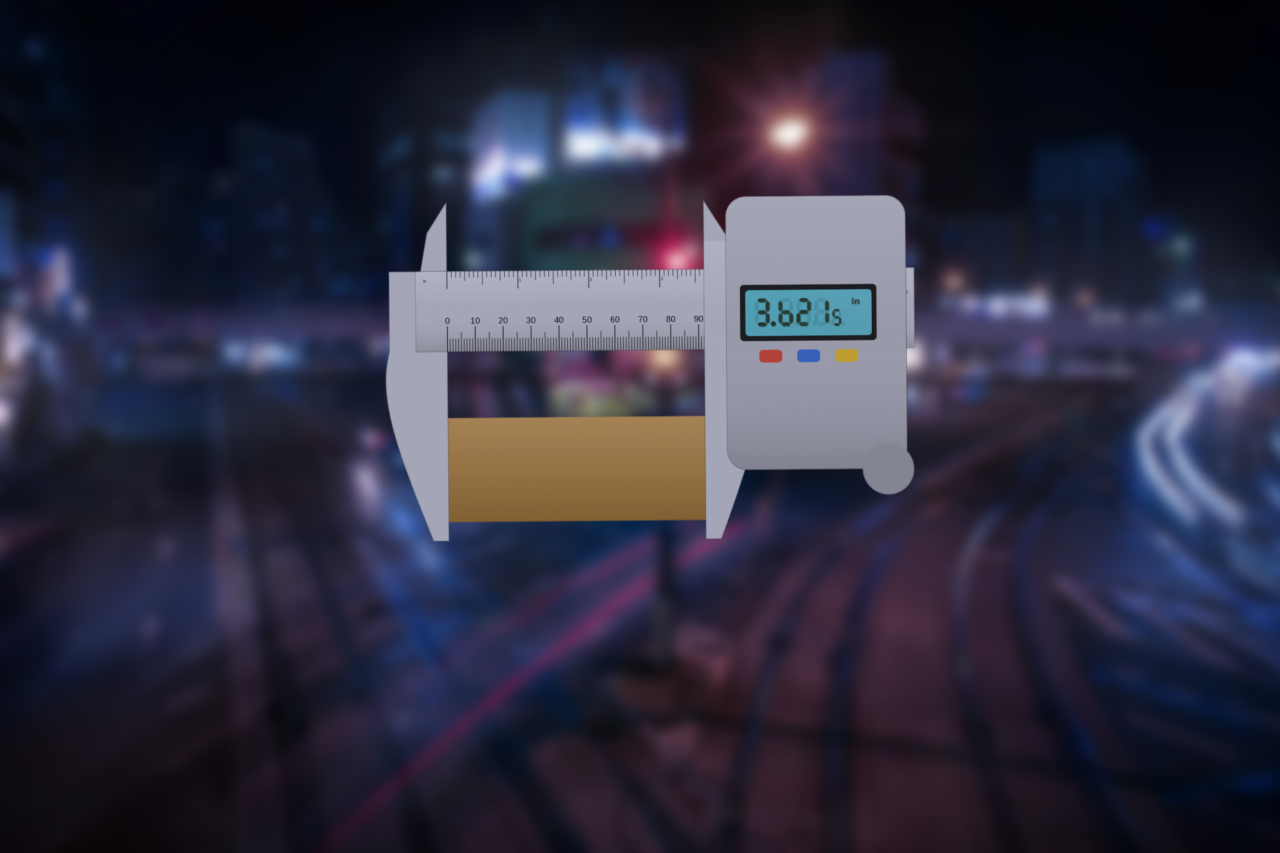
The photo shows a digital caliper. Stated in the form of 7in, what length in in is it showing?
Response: 3.6215in
